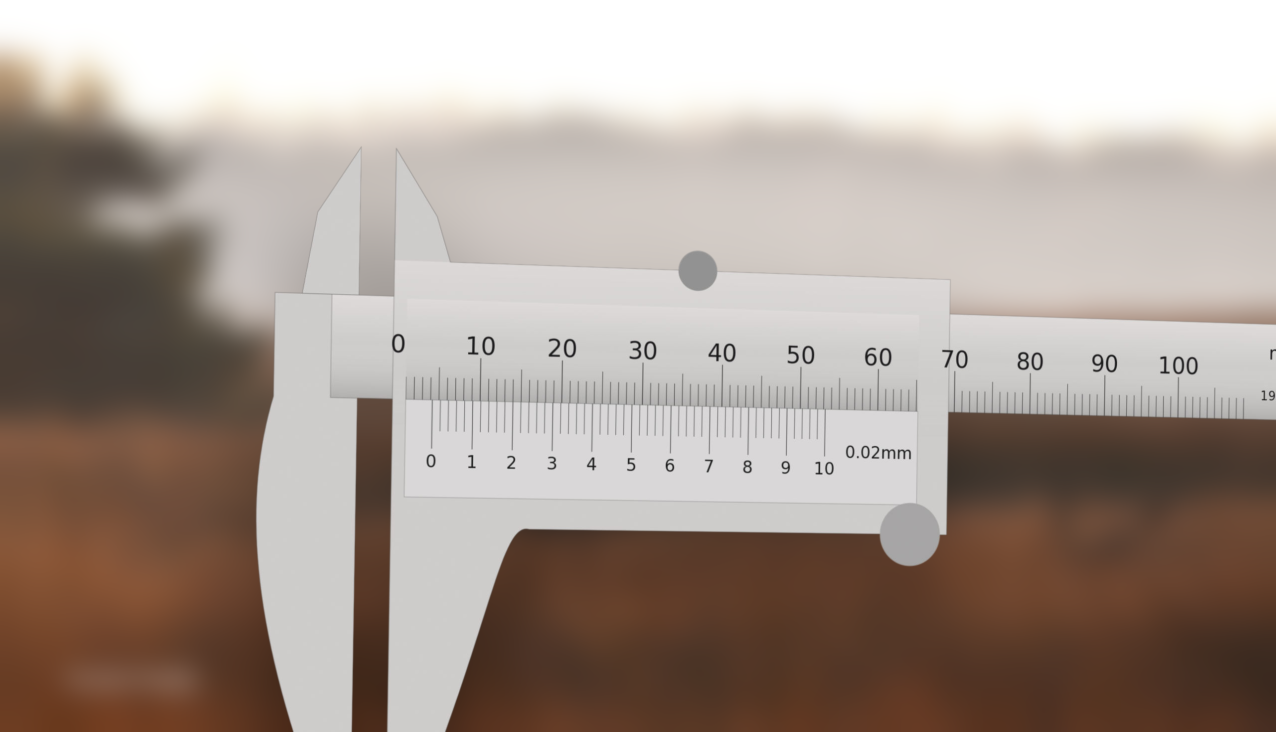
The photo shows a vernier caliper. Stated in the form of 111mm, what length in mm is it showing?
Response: 4.2mm
